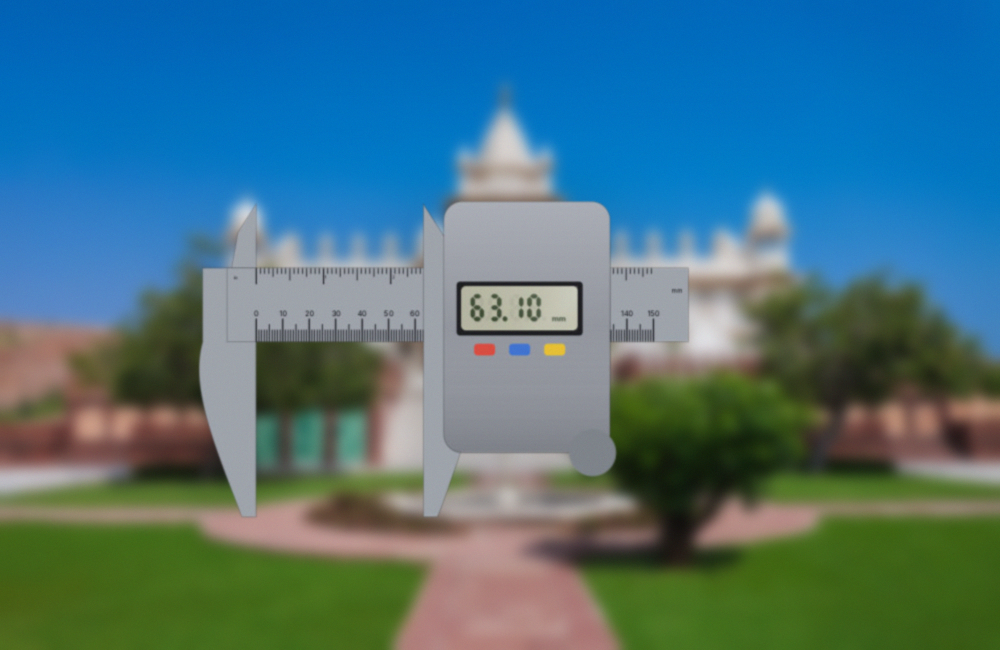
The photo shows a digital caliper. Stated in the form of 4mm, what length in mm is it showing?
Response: 63.10mm
